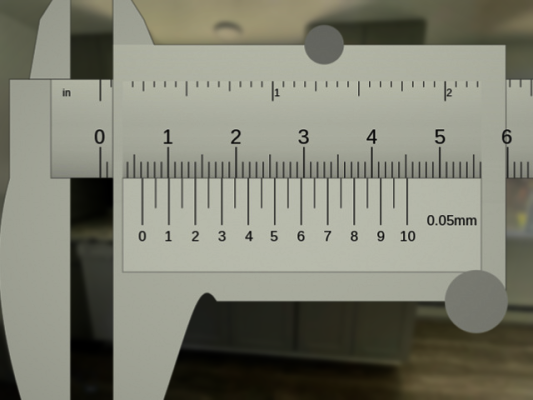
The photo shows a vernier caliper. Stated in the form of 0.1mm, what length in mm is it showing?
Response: 6.2mm
